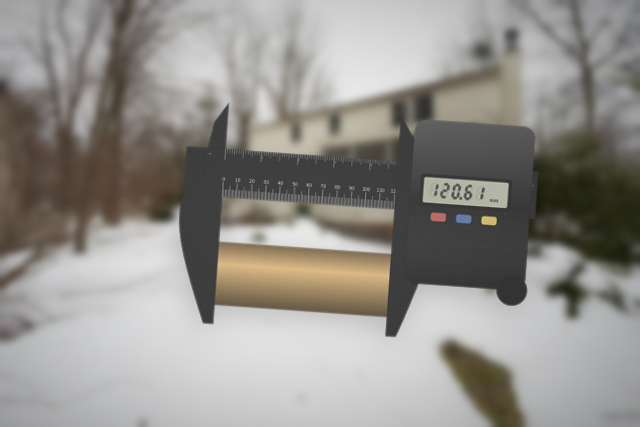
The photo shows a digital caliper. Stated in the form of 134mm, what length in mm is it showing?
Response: 120.61mm
